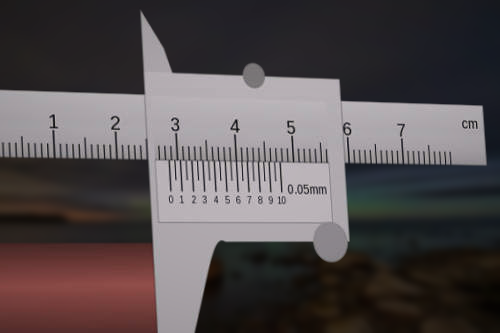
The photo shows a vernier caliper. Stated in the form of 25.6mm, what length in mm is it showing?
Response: 28.6mm
